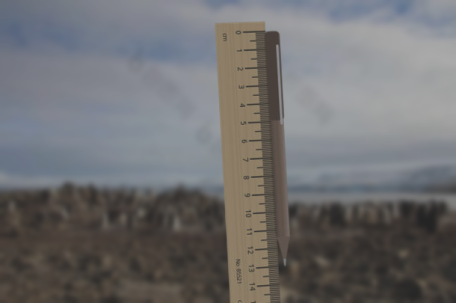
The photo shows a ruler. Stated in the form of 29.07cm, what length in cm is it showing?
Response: 13cm
